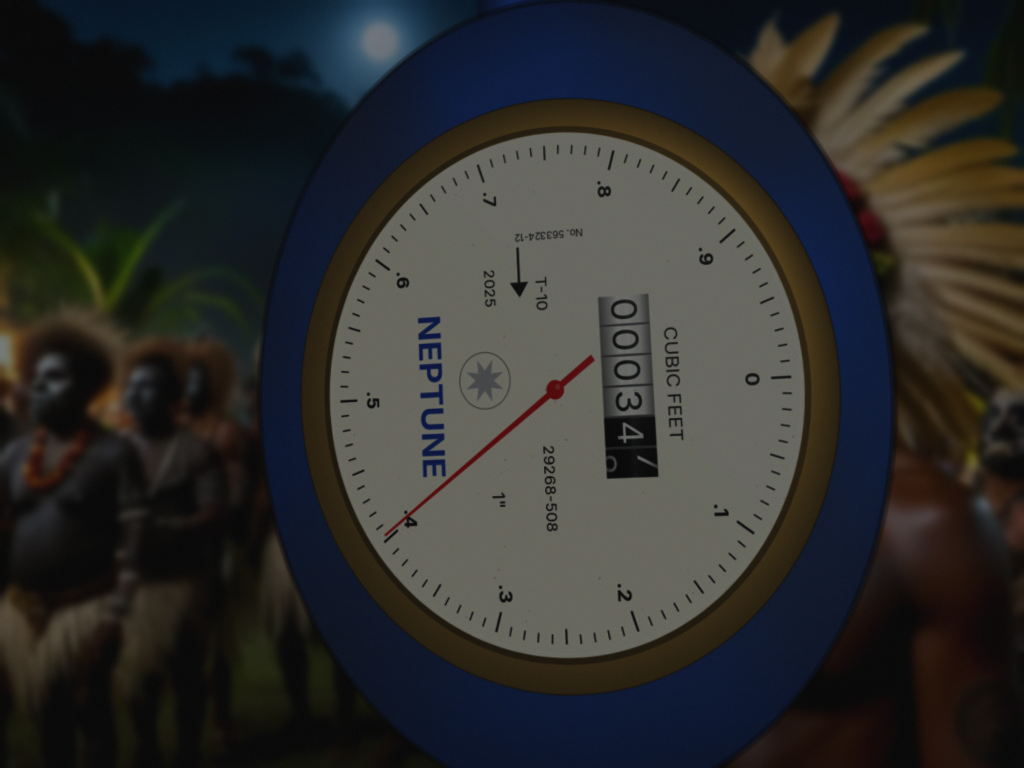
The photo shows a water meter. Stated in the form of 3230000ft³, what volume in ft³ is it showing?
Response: 347.40ft³
